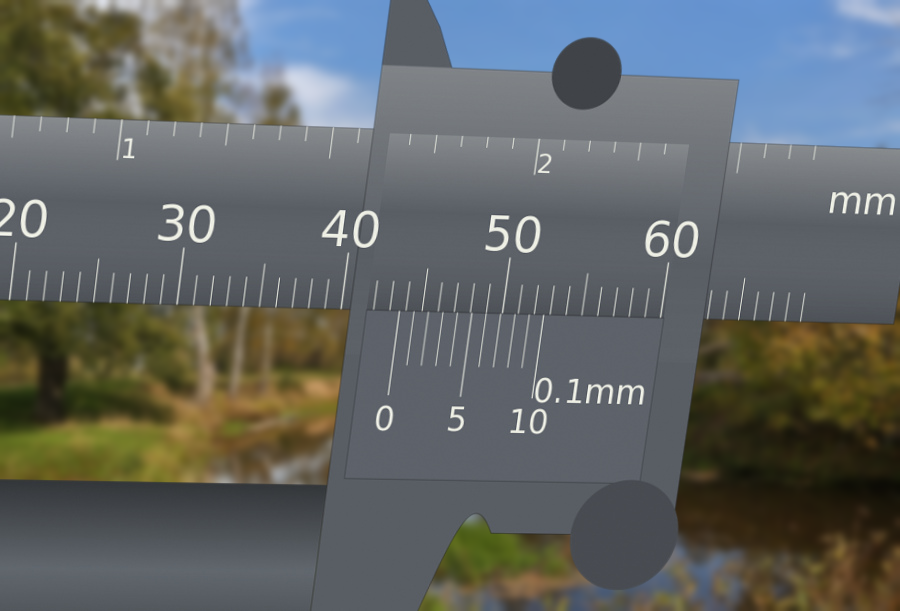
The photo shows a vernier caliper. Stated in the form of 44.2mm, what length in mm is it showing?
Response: 43.6mm
